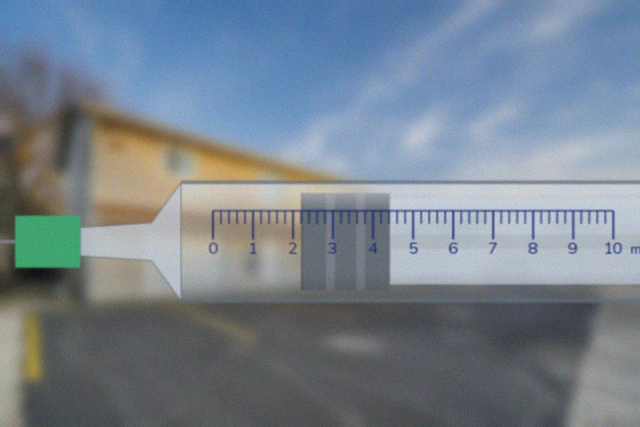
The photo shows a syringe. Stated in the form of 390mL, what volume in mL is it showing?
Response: 2.2mL
